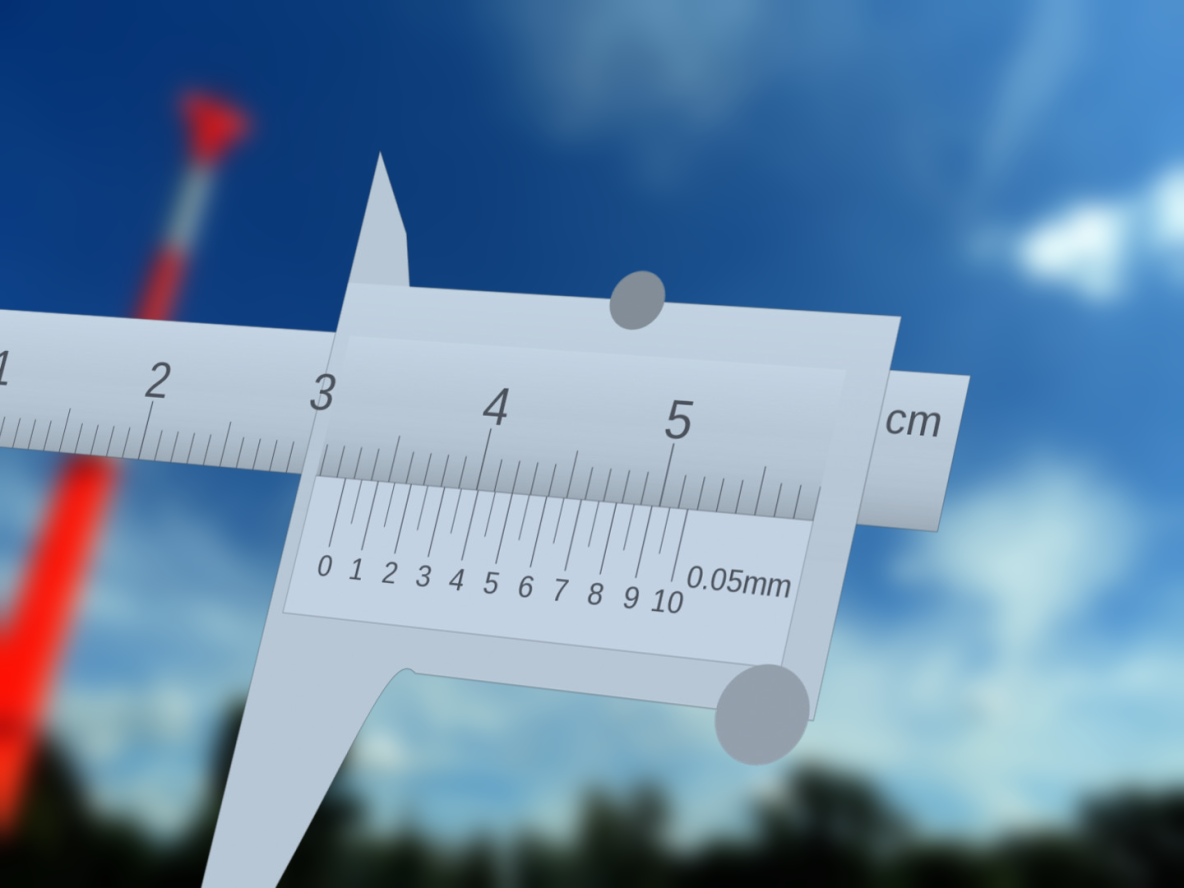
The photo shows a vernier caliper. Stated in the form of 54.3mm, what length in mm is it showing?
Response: 32.5mm
